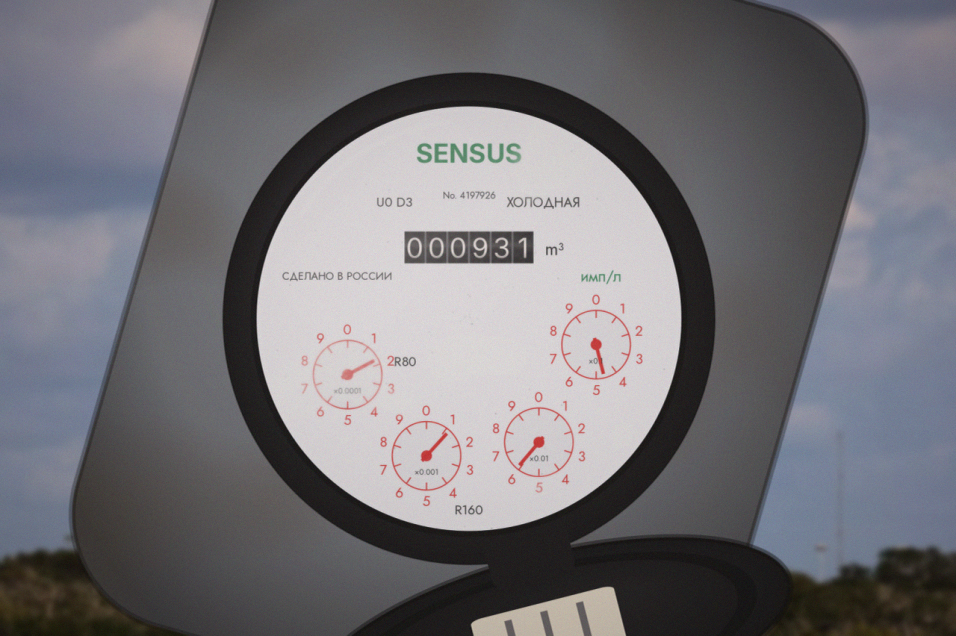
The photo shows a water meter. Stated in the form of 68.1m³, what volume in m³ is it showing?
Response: 931.4611m³
